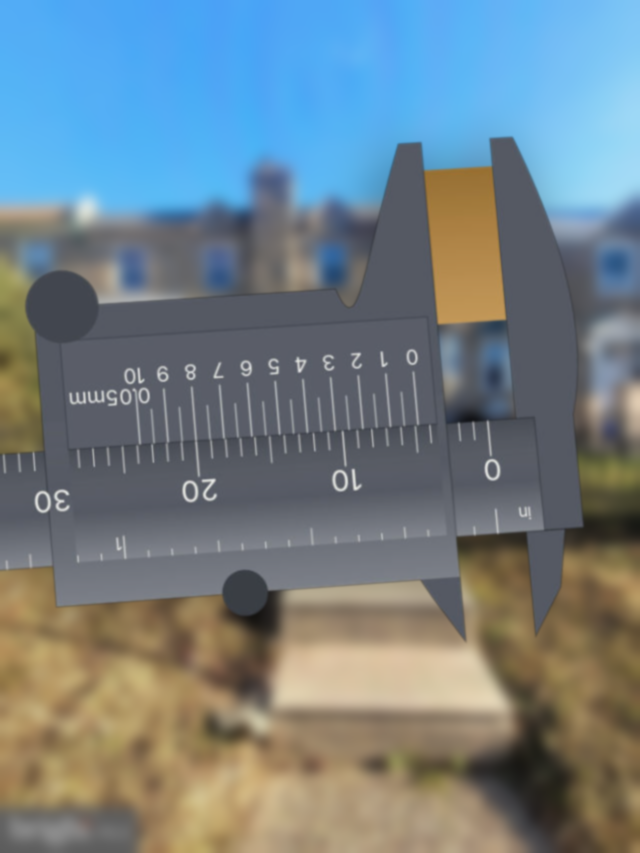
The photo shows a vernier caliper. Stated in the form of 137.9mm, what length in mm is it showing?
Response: 4.8mm
